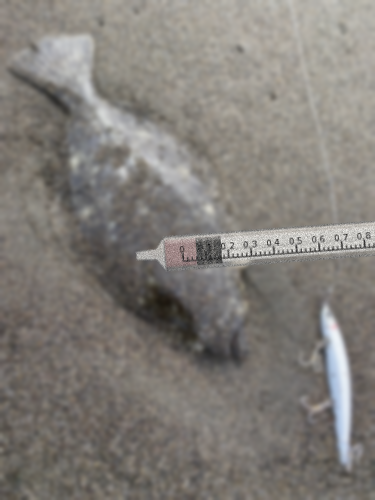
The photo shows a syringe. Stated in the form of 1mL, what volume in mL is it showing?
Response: 0.06mL
